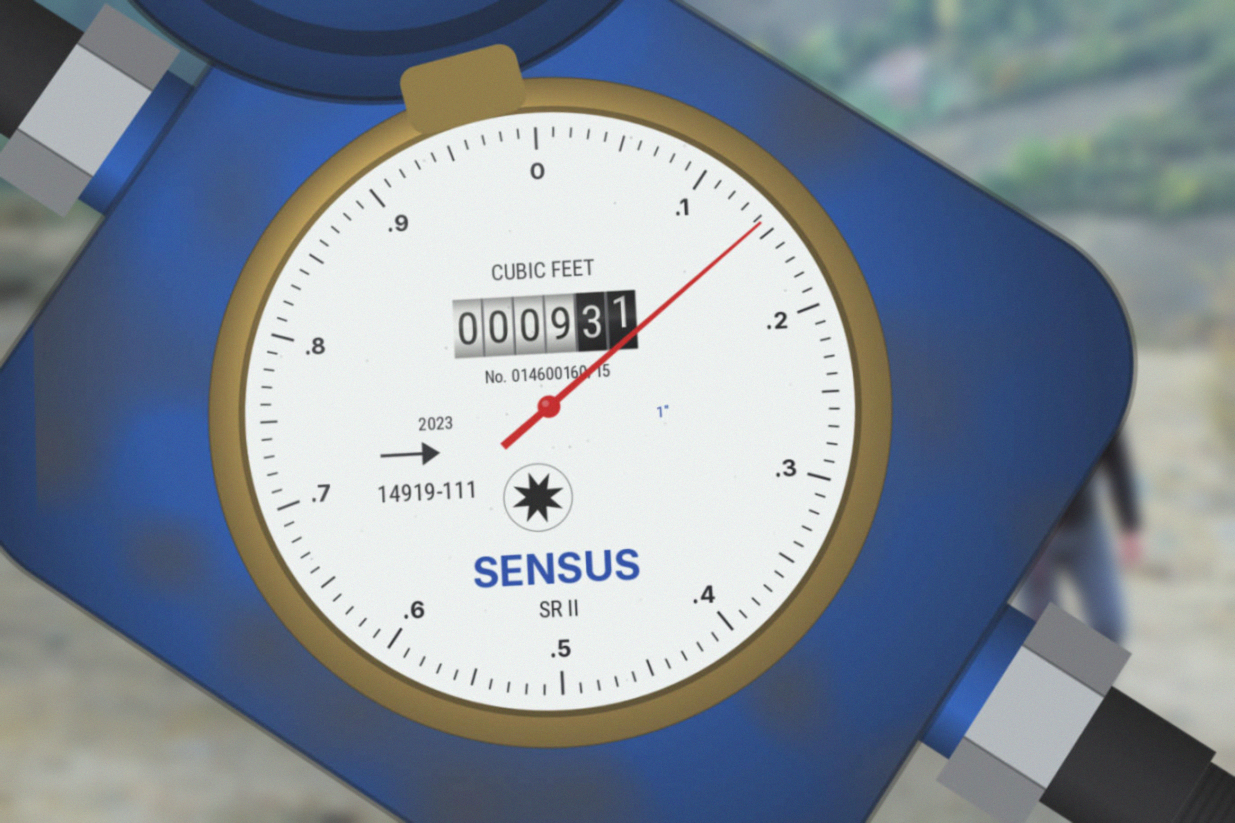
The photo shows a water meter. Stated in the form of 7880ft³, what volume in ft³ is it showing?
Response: 931.14ft³
